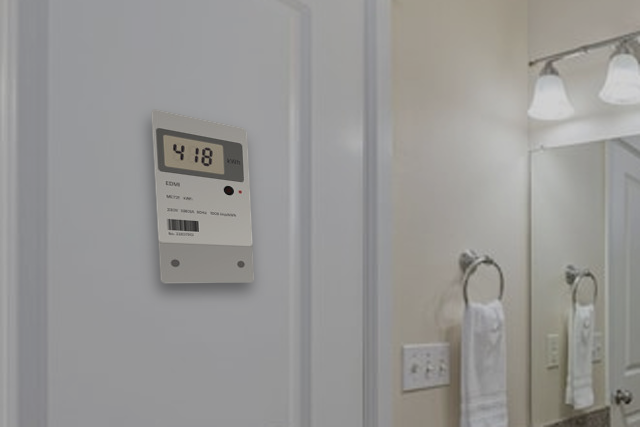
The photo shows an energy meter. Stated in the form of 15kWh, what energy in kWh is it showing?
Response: 418kWh
